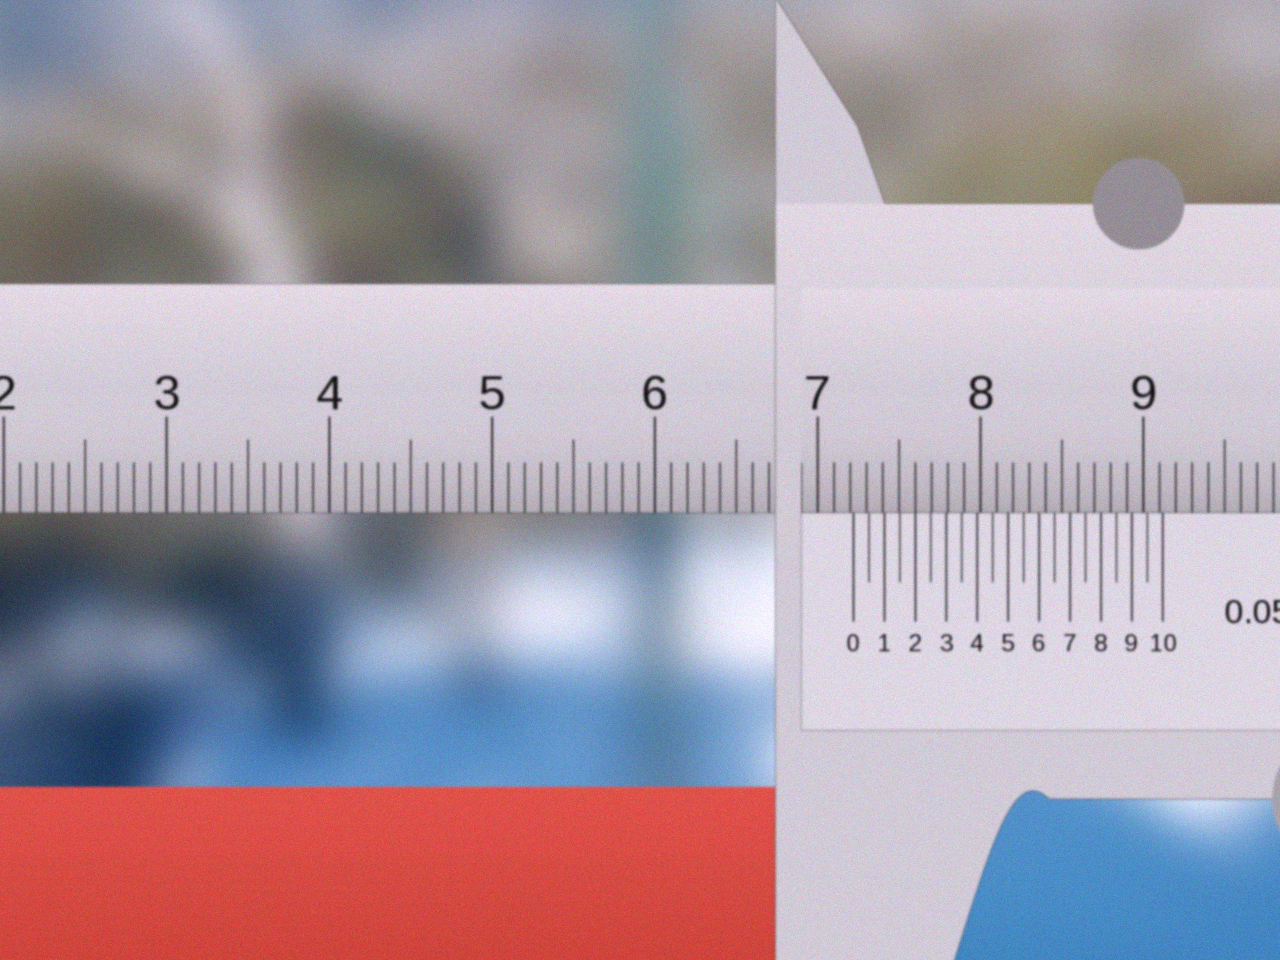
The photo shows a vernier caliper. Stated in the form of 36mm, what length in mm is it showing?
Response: 72.2mm
